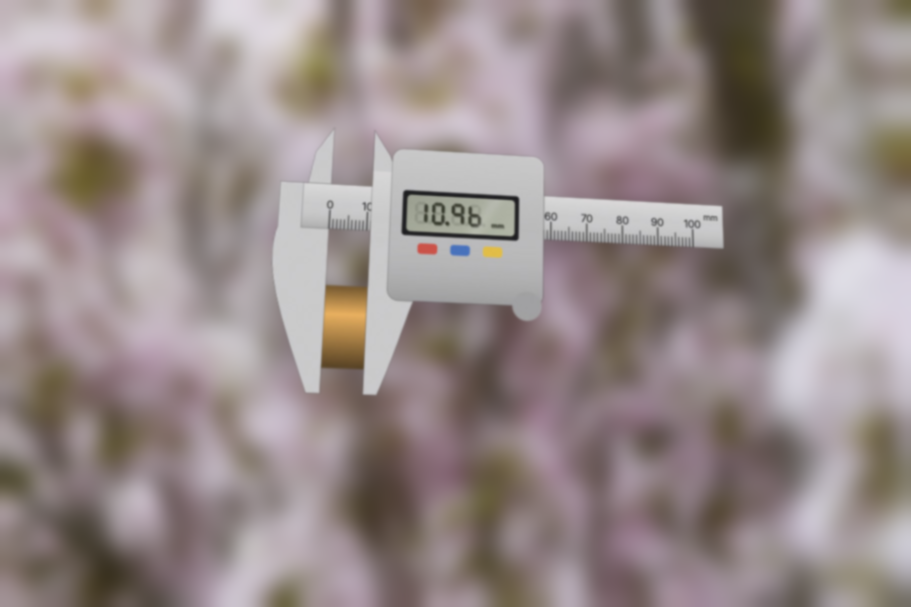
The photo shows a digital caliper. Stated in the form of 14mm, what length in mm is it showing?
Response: 10.96mm
